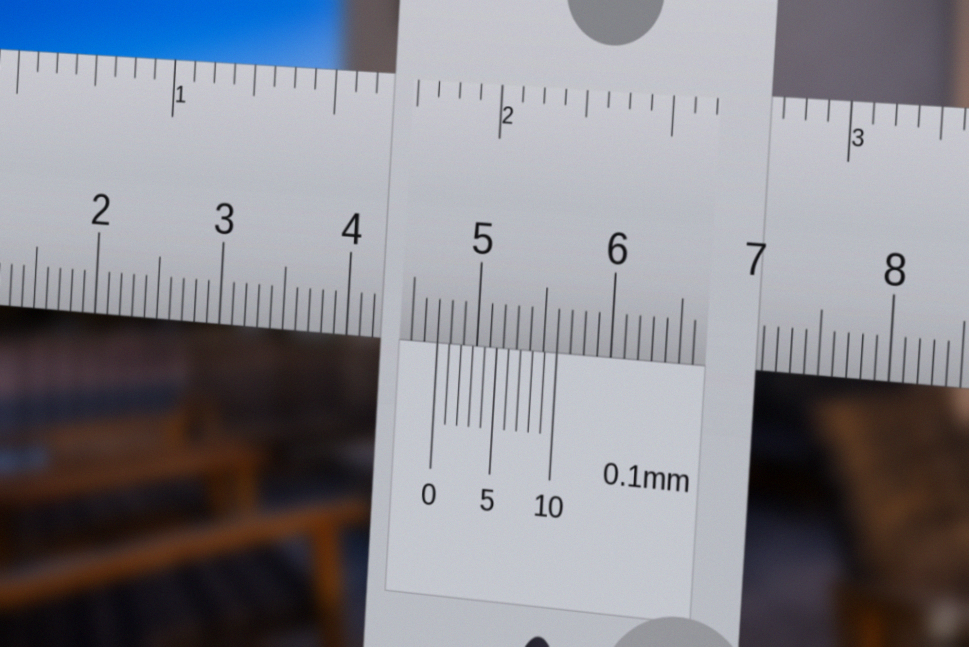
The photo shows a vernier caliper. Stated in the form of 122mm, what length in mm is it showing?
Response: 47.0mm
